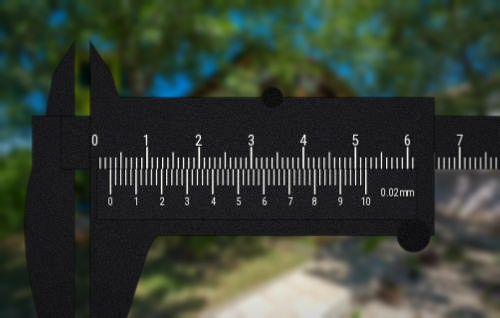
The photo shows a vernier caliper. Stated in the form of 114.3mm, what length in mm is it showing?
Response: 3.0mm
